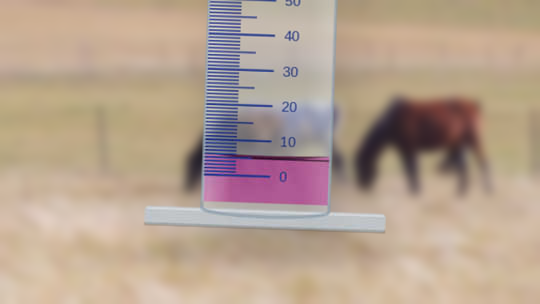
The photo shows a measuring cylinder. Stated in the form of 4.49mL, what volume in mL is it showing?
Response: 5mL
